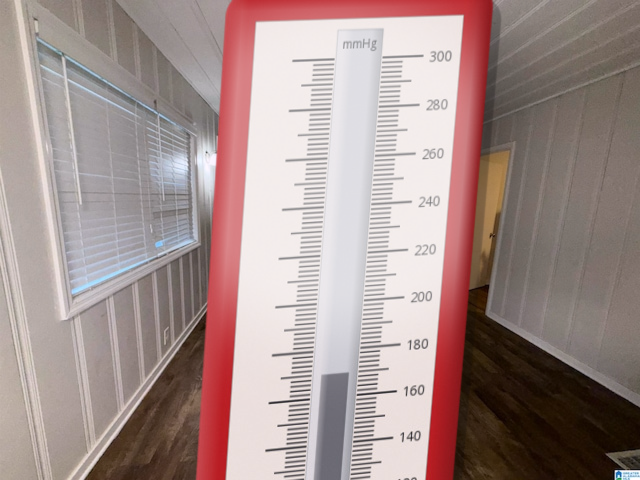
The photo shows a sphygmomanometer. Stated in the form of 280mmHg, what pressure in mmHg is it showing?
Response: 170mmHg
